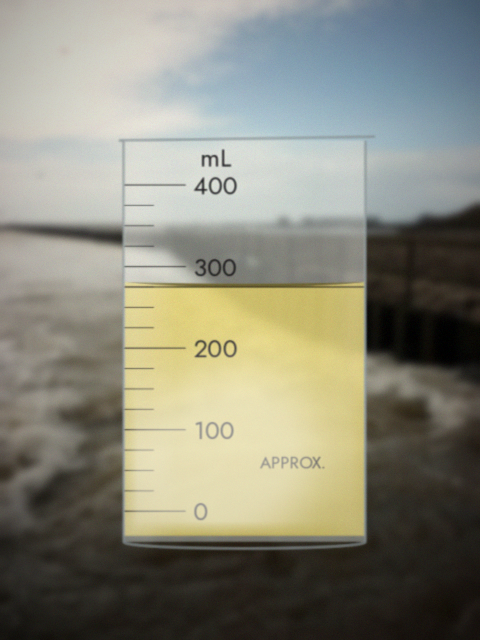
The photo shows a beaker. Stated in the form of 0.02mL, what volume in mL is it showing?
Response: 275mL
